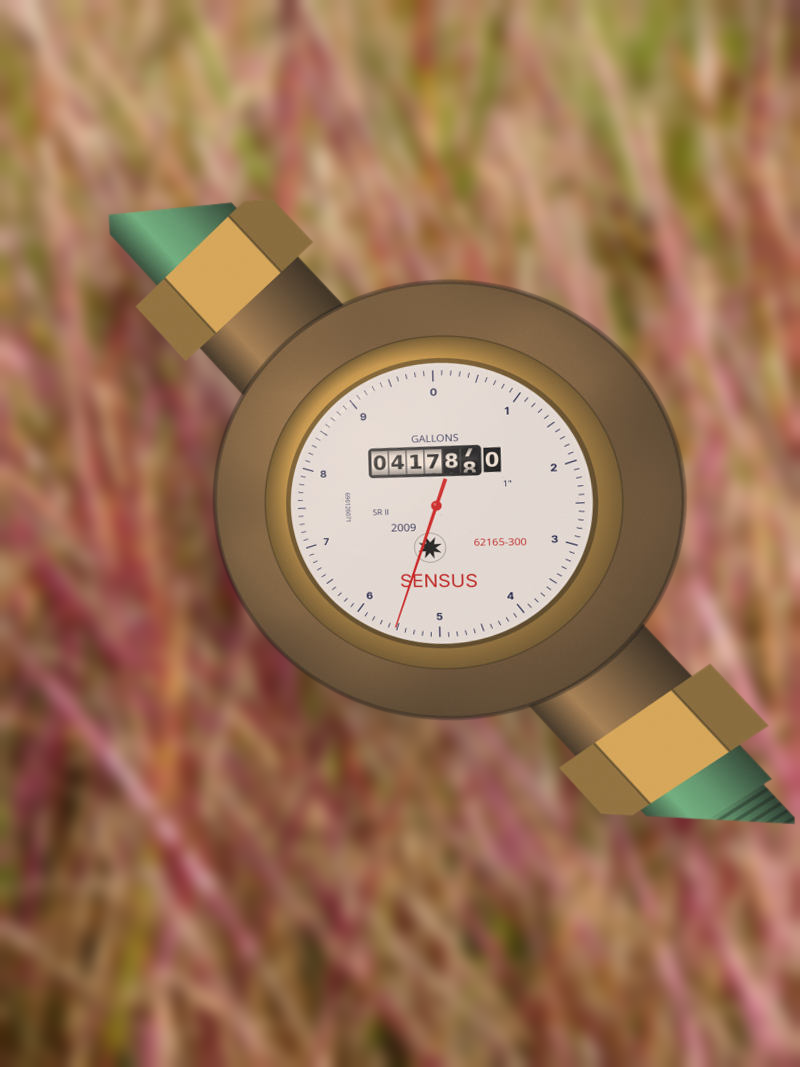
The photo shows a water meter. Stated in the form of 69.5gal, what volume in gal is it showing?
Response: 417875.5gal
